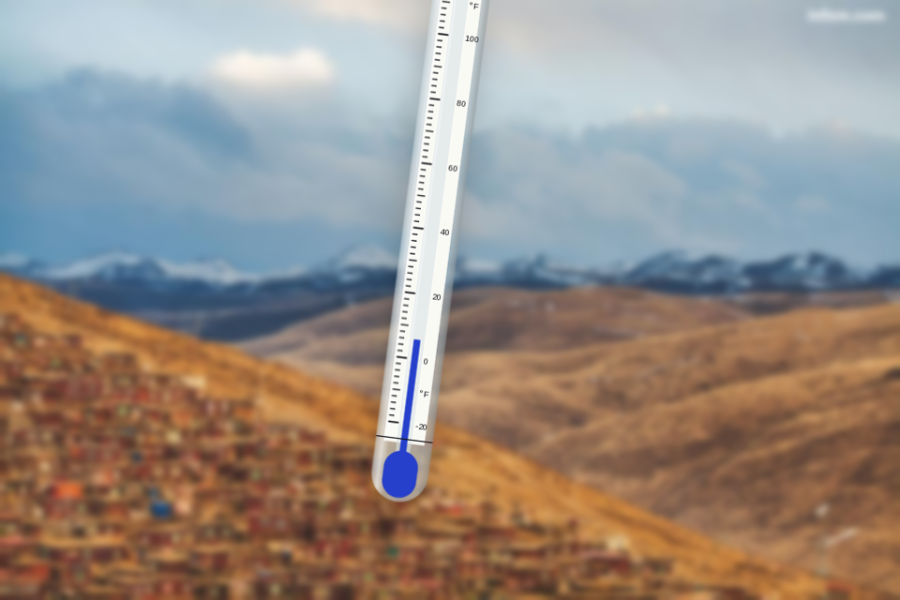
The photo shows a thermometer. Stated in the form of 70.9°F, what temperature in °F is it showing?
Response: 6°F
